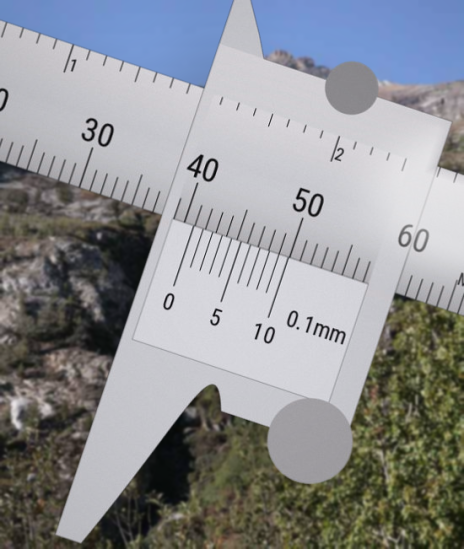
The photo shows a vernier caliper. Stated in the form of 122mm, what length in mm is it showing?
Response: 40.9mm
